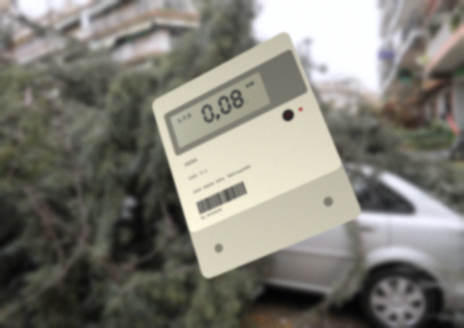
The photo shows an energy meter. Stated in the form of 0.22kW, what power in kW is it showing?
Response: 0.08kW
